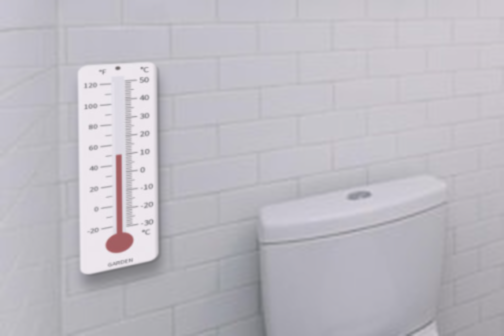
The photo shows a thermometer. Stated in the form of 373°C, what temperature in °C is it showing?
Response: 10°C
